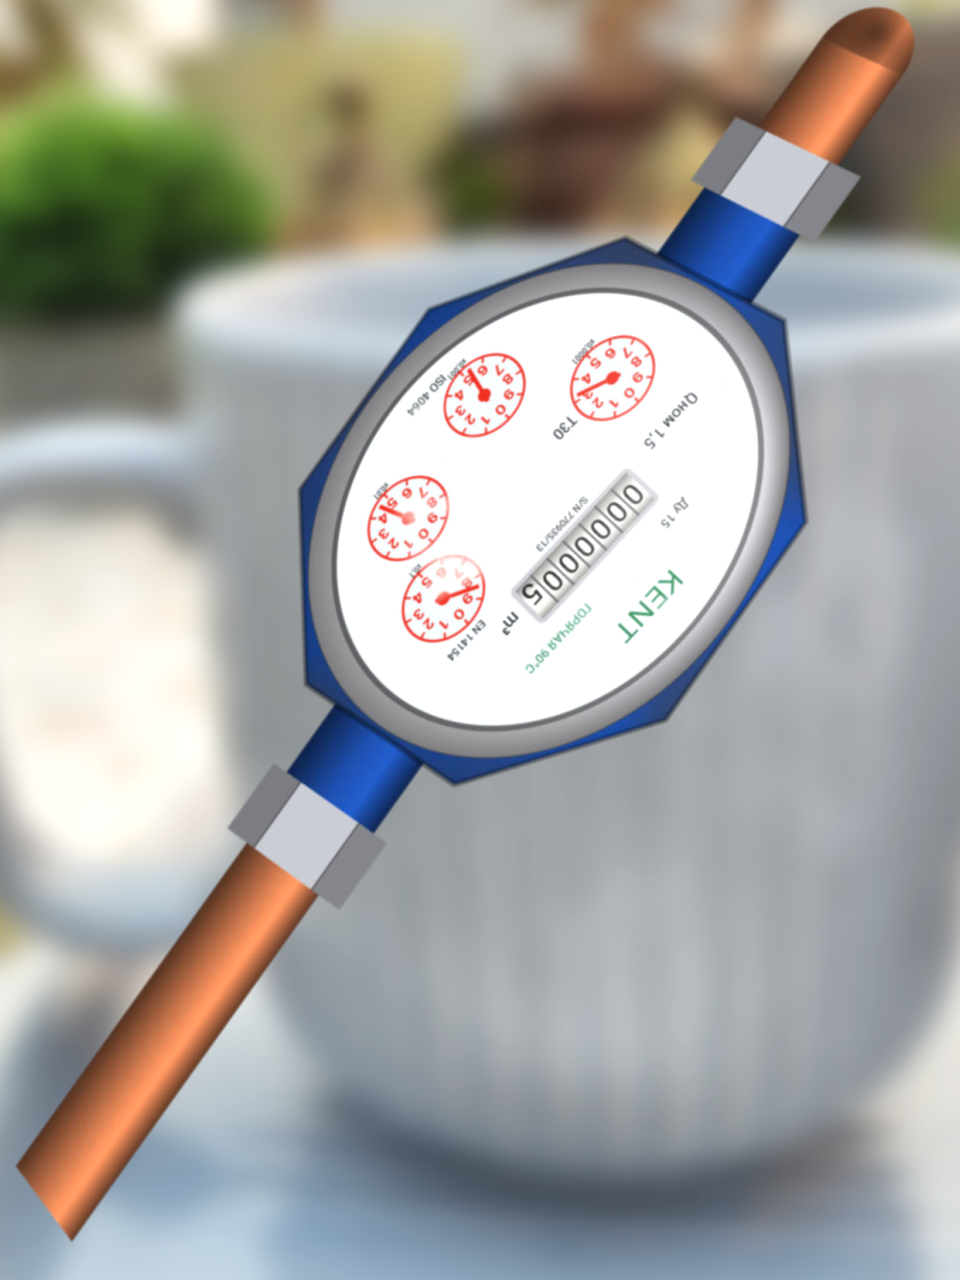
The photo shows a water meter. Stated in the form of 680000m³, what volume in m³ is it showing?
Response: 4.8453m³
